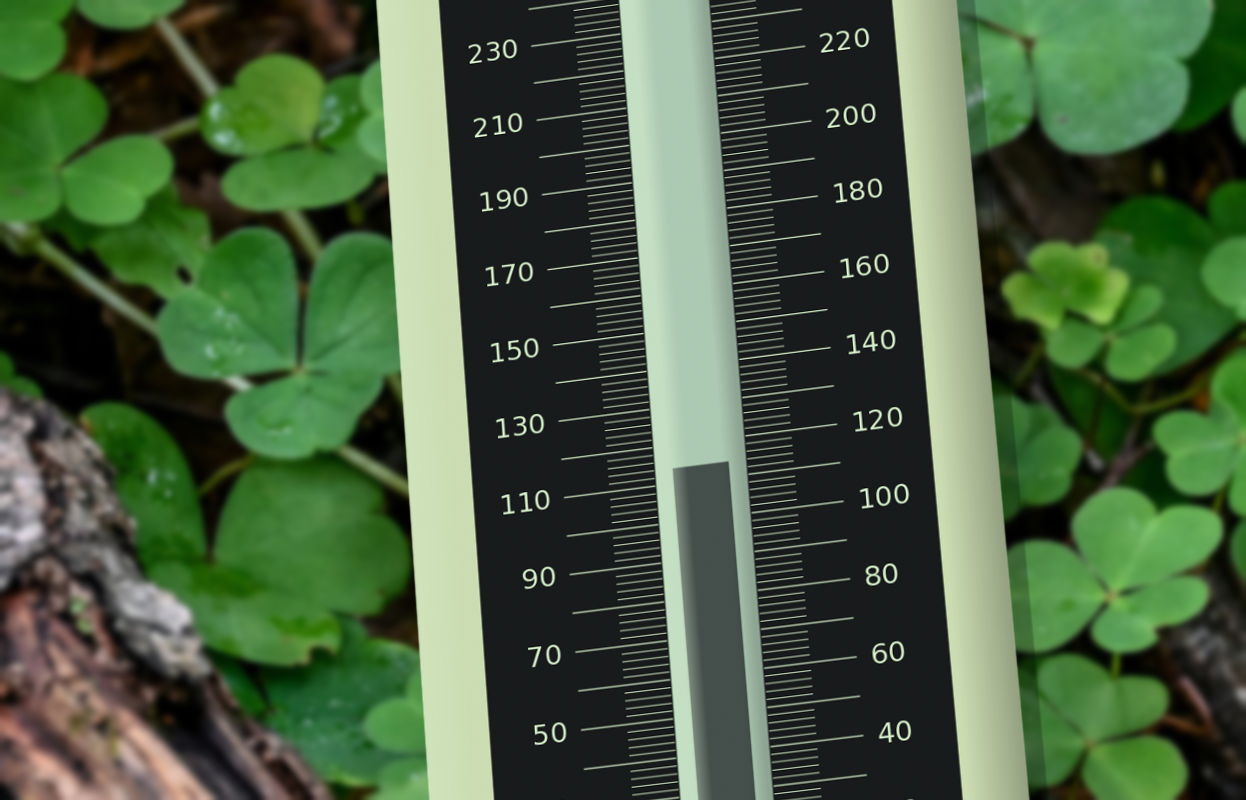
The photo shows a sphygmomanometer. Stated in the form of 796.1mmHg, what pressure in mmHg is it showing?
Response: 114mmHg
